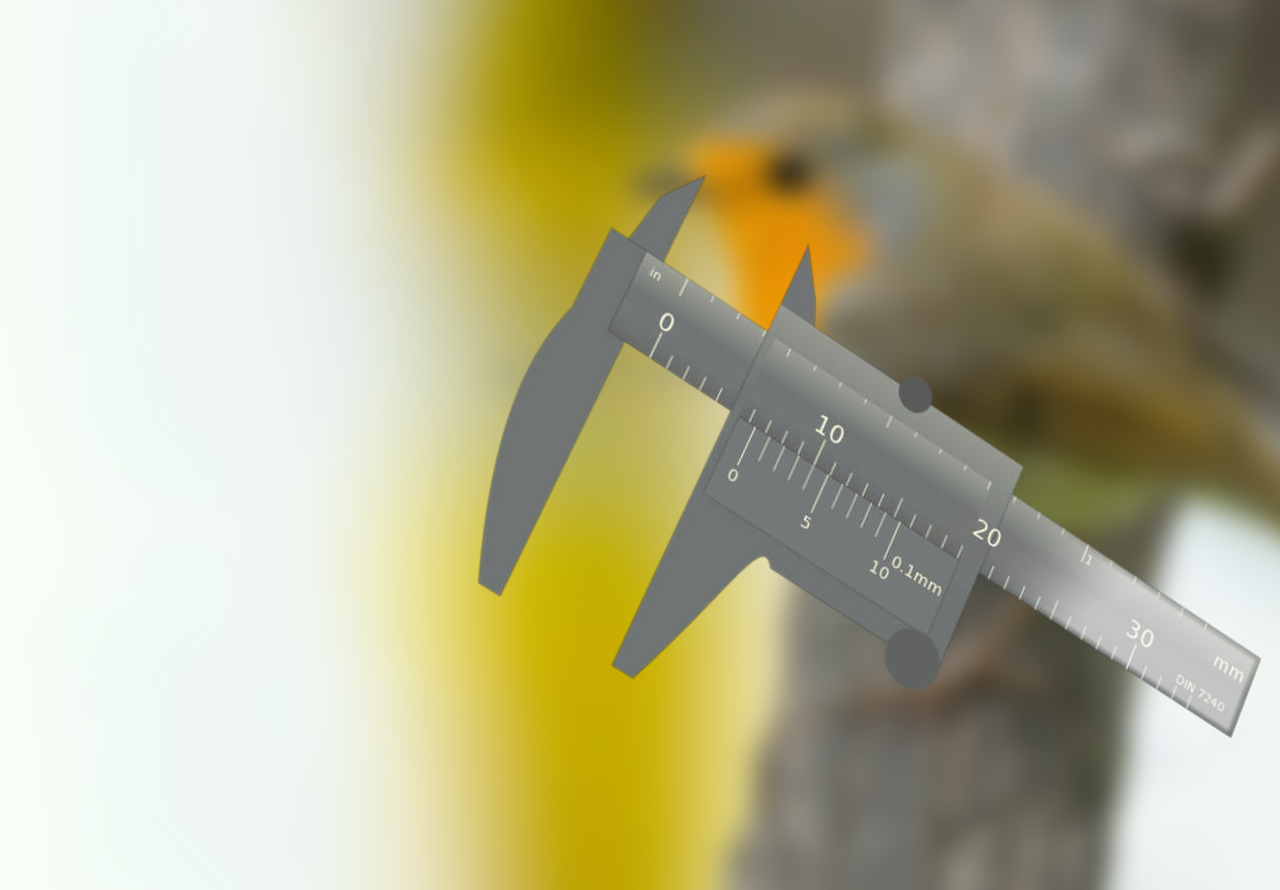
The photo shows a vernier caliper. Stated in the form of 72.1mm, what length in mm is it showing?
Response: 6.4mm
